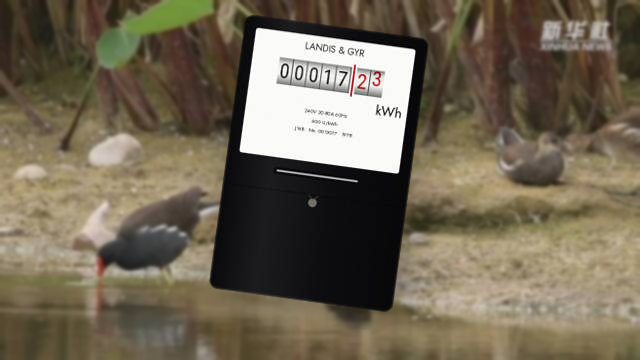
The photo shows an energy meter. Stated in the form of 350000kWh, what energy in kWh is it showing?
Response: 17.23kWh
